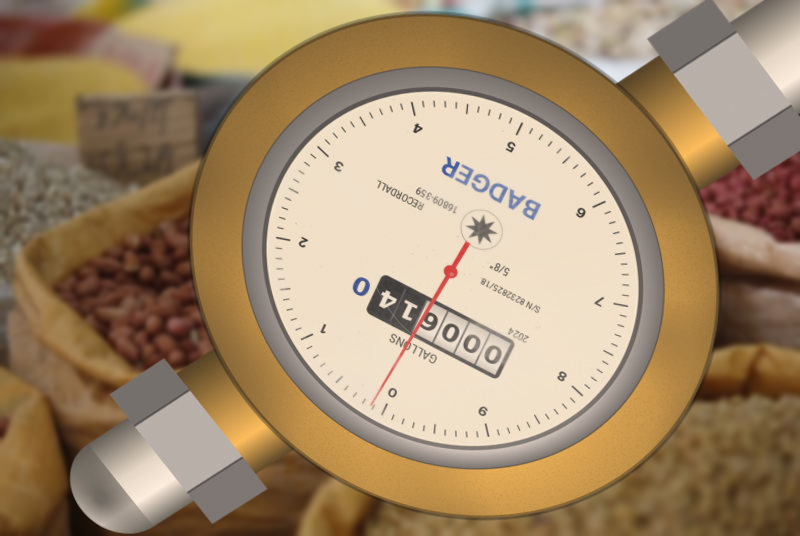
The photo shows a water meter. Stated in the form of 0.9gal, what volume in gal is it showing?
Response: 6140.1gal
